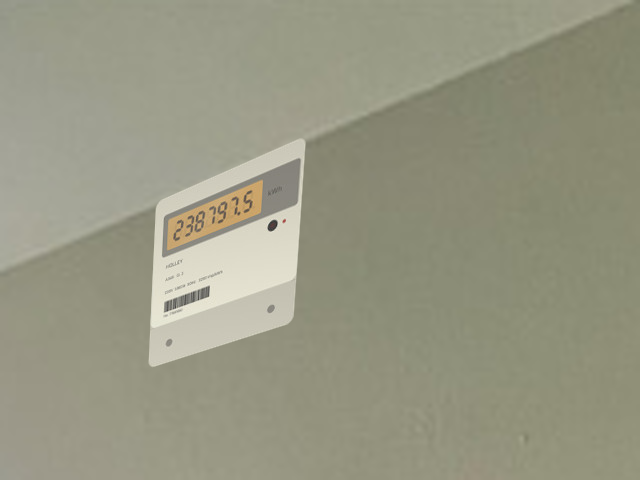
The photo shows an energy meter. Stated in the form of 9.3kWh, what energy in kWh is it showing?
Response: 238797.5kWh
